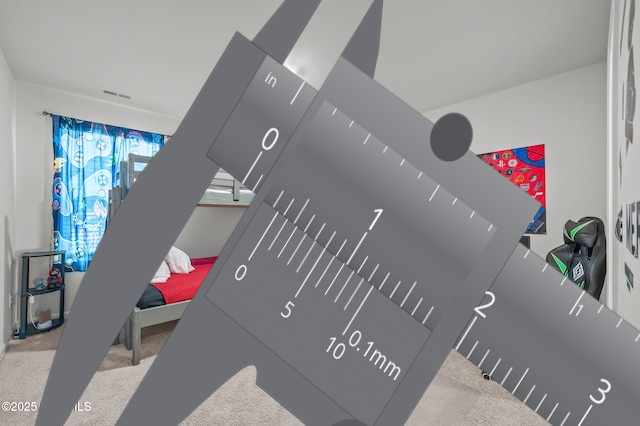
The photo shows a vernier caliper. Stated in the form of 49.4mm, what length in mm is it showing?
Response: 3.5mm
